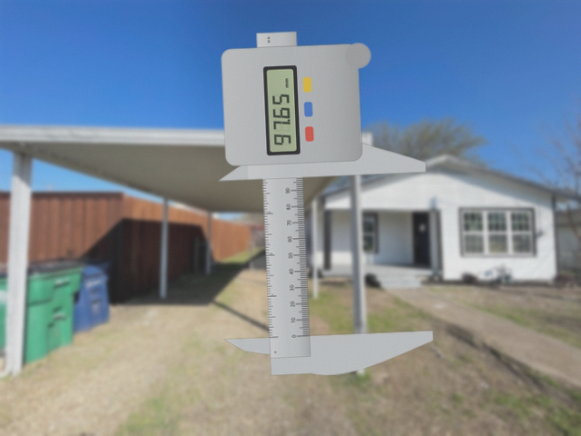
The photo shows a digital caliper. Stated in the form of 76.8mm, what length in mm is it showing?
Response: 97.65mm
